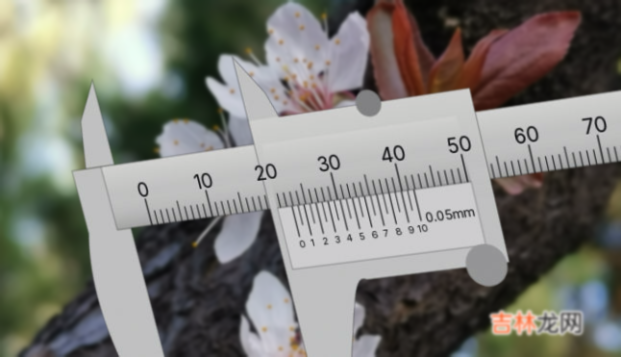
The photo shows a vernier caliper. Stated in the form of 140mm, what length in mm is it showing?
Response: 22.8mm
